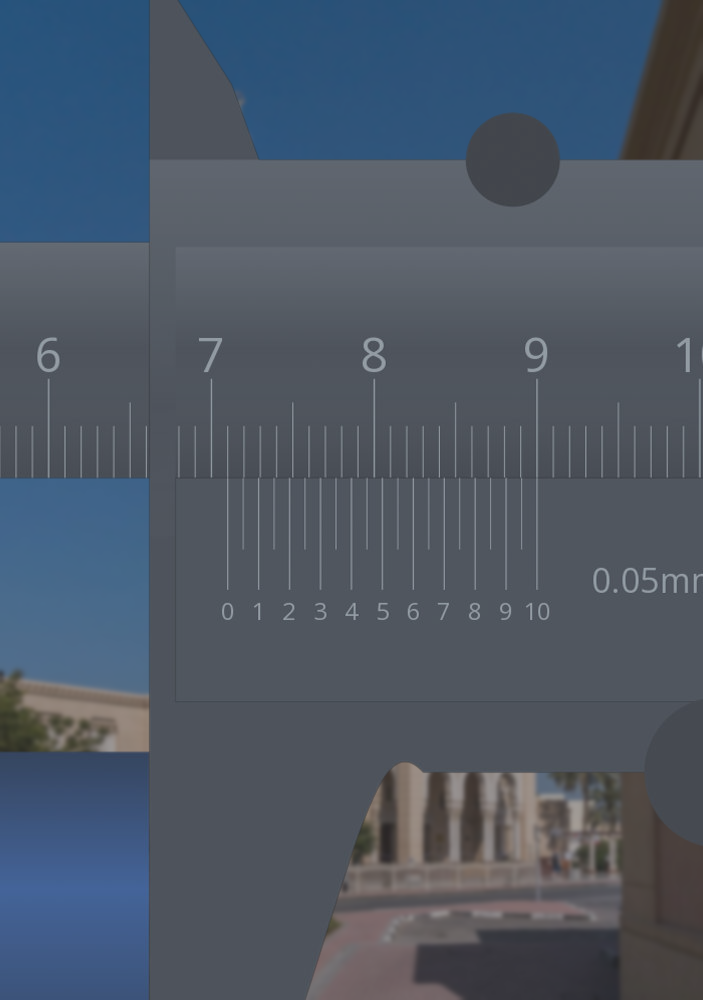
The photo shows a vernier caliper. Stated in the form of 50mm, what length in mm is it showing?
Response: 71.0mm
